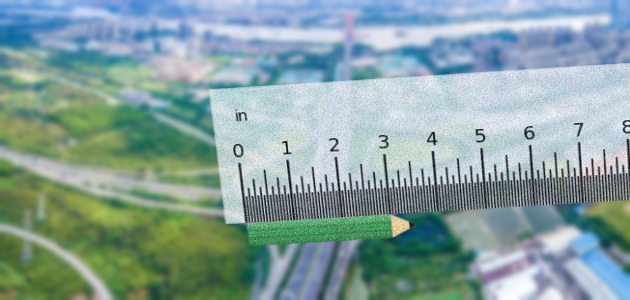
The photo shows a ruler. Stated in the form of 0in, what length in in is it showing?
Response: 3.5in
